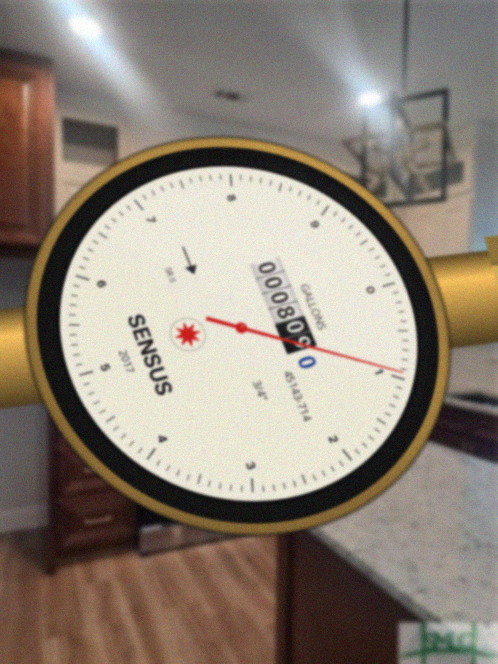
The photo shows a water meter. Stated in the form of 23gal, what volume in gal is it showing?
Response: 8090.9gal
